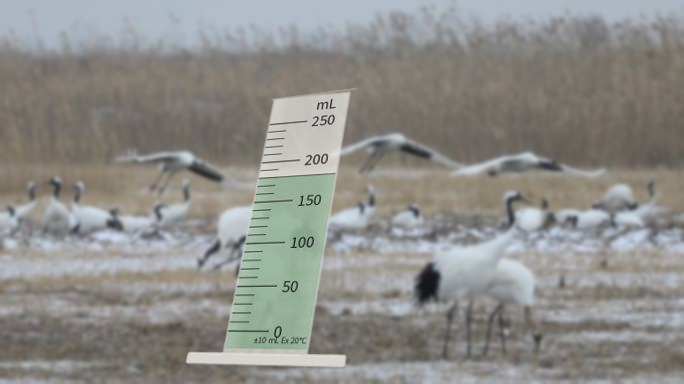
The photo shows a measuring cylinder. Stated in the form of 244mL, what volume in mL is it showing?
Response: 180mL
